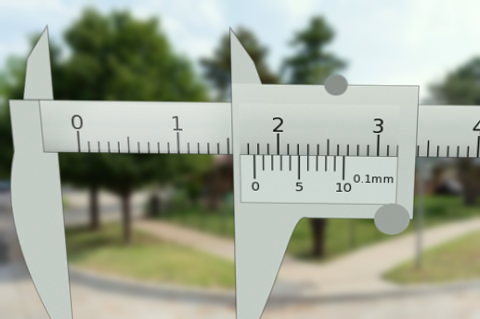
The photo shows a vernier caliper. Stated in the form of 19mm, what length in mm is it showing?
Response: 17.6mm
